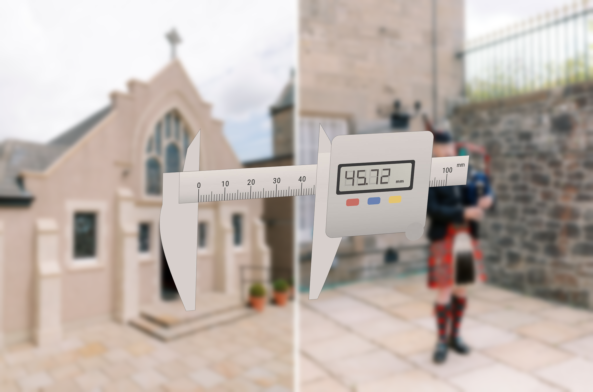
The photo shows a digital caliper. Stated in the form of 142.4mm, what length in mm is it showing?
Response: 45.72mm
